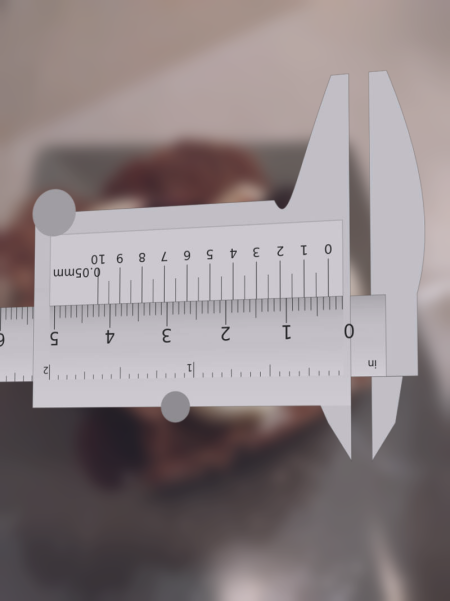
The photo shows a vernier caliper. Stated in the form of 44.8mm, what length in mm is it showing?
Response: 3.2mm
